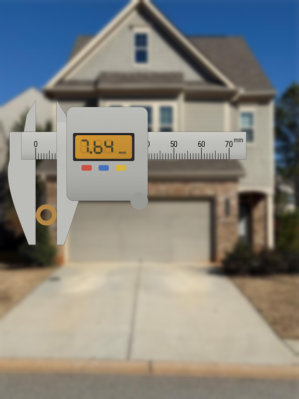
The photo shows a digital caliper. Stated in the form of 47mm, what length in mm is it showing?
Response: 7.64mm
